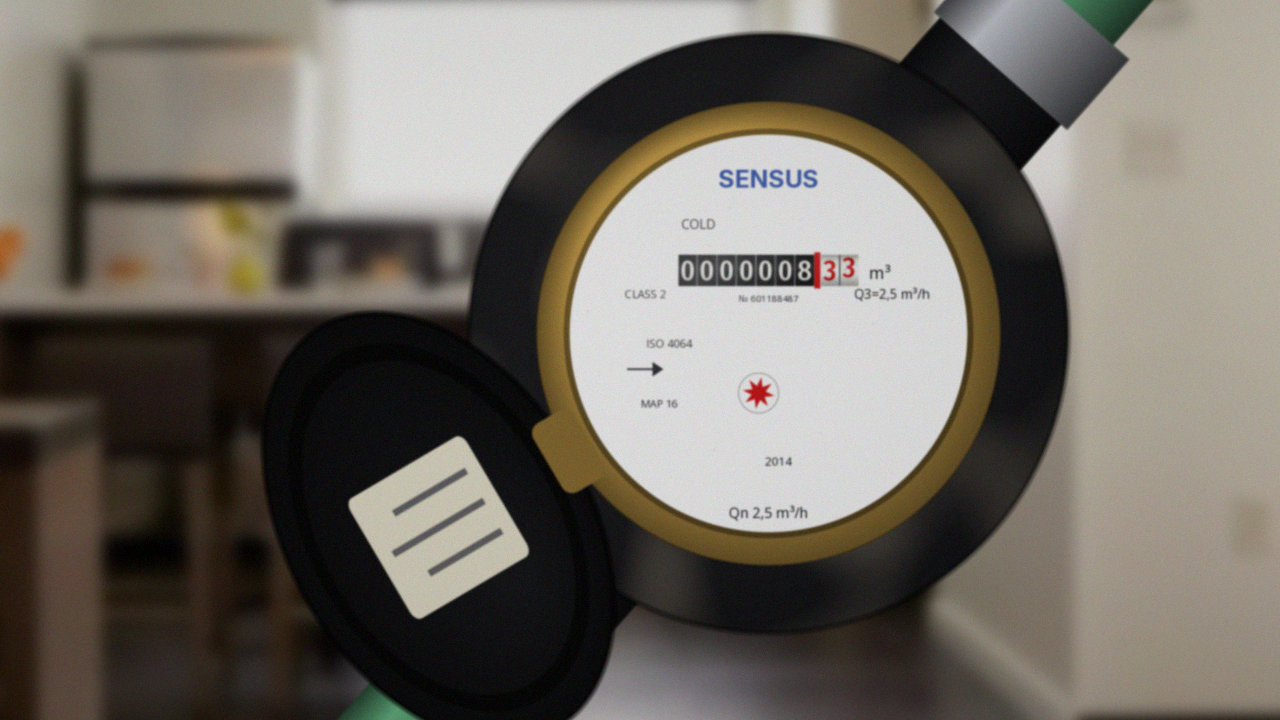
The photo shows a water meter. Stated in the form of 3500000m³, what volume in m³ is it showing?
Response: 8.33m³
